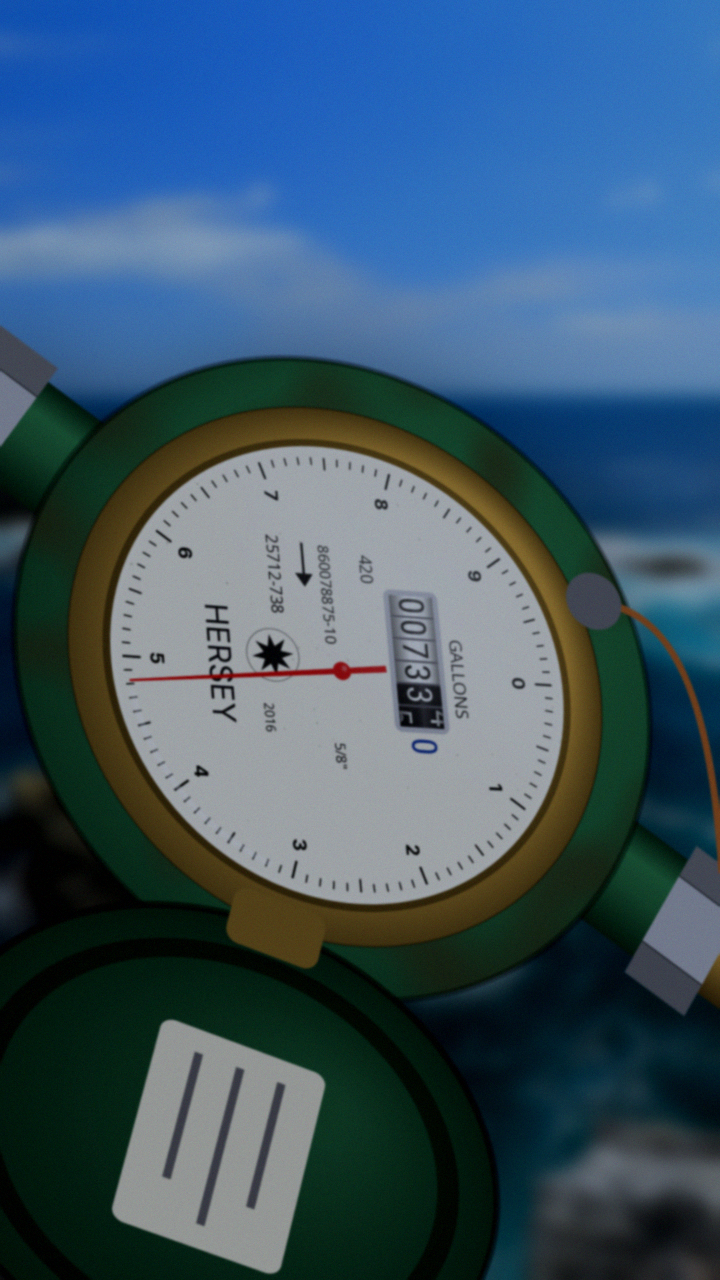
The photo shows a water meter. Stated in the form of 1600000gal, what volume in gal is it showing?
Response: 73344.8gal
